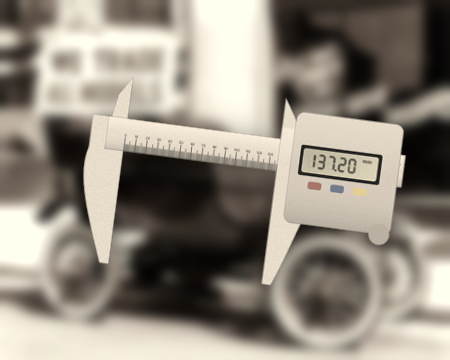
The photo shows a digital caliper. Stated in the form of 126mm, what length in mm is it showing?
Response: 137.20mm
